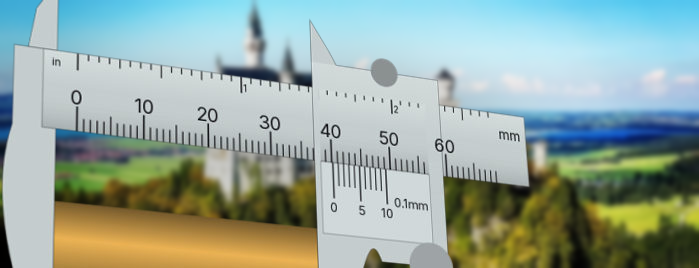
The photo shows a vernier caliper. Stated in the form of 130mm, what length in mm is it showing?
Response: 40.2mm
